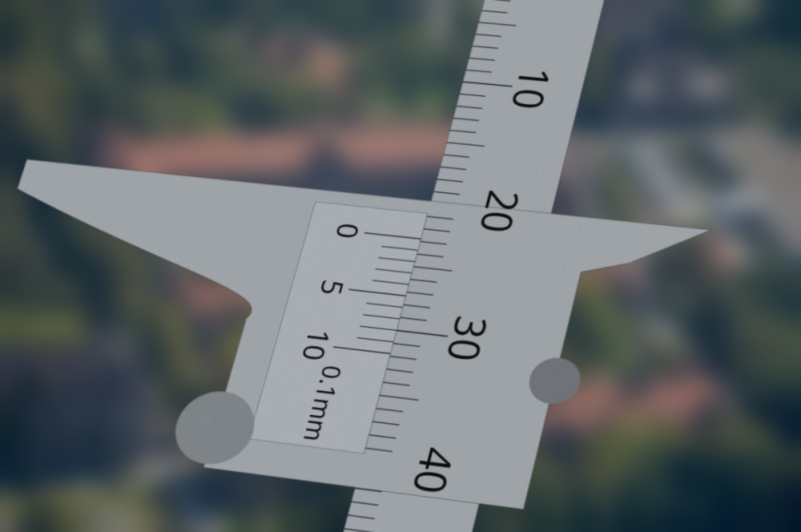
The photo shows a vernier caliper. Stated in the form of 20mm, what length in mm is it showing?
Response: 22.8mm
